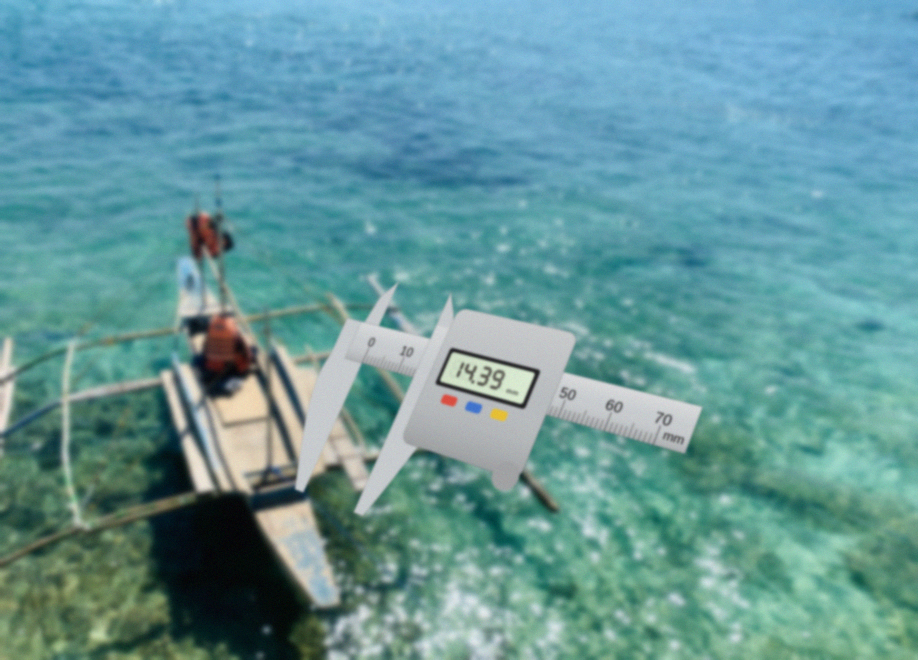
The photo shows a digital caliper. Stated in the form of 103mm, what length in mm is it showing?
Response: 14.39mm
